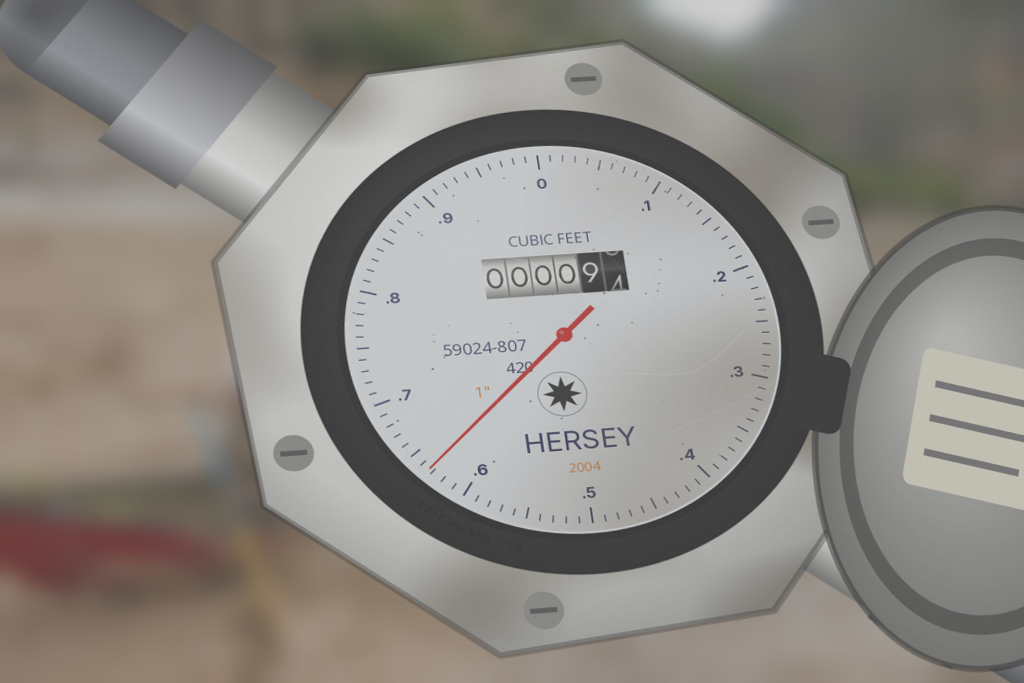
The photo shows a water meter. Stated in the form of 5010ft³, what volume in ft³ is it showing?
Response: 93.63ft³
